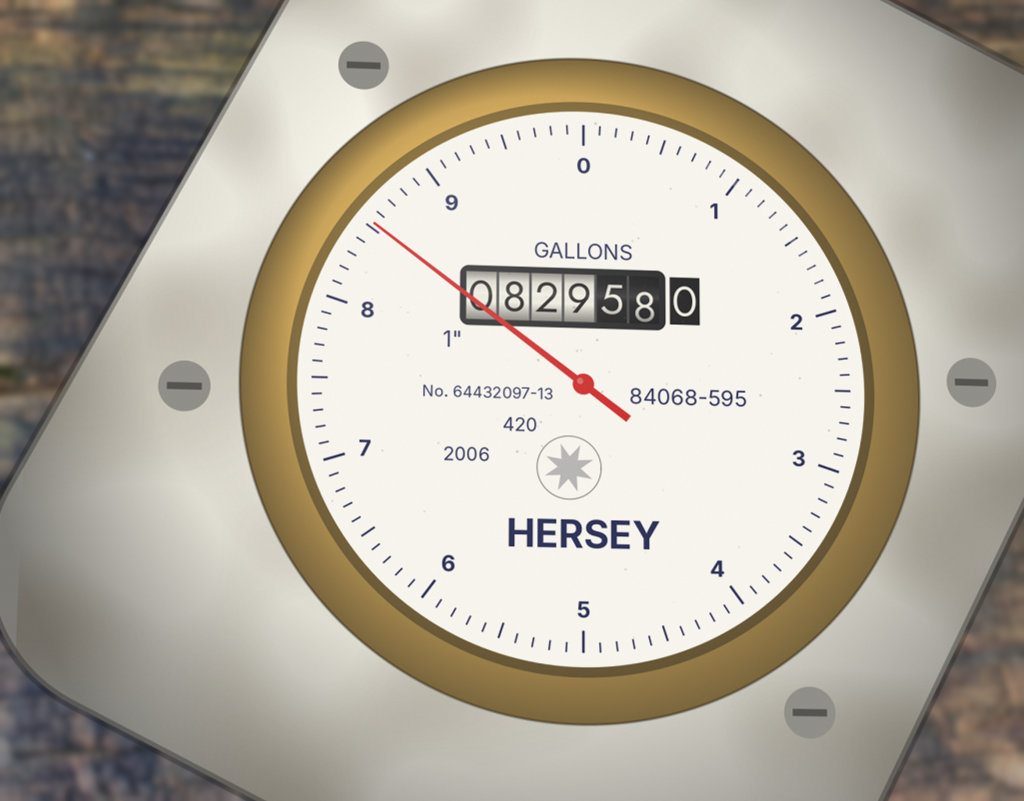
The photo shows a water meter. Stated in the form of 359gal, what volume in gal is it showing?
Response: 829578.5gal
